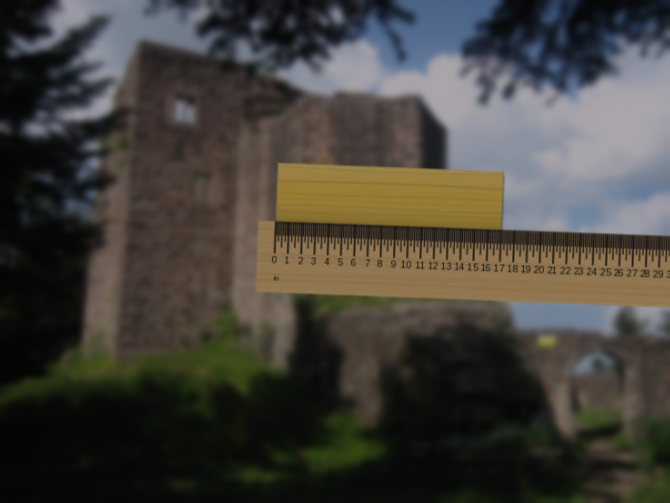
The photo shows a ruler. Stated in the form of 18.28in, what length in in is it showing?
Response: 17in
